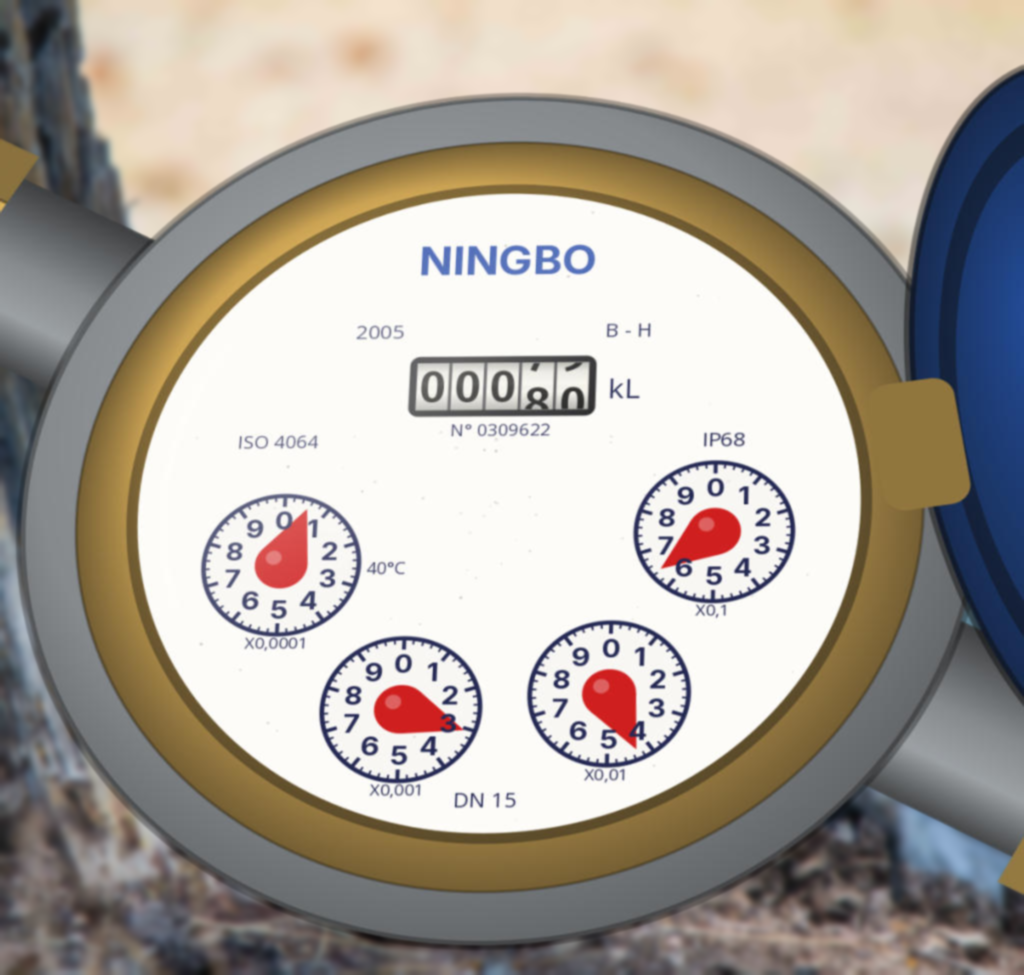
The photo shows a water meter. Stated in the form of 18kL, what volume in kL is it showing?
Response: 79.6430kL
